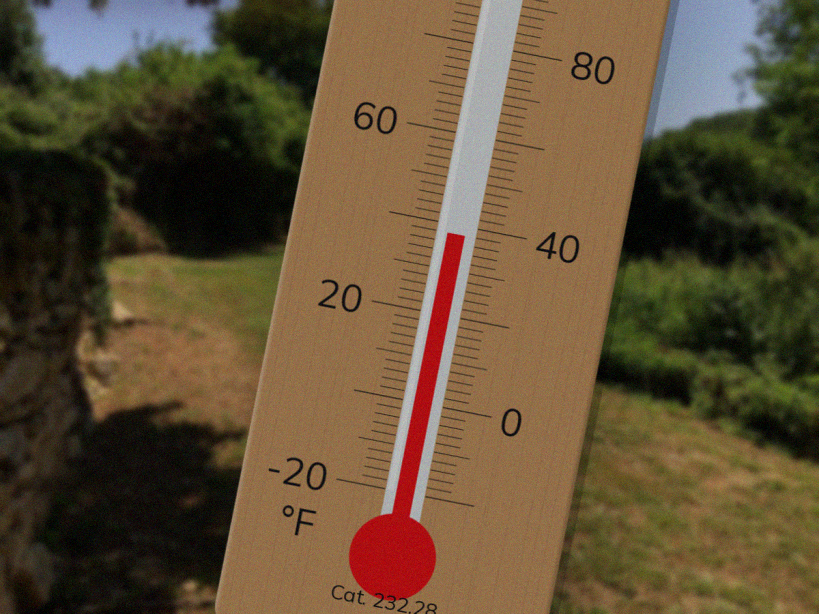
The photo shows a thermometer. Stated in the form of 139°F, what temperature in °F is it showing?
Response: 38°F
